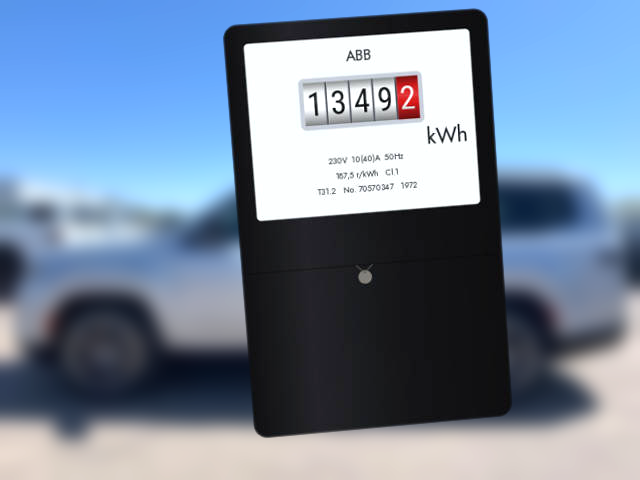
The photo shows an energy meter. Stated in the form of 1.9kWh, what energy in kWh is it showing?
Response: 1349.2kWh
